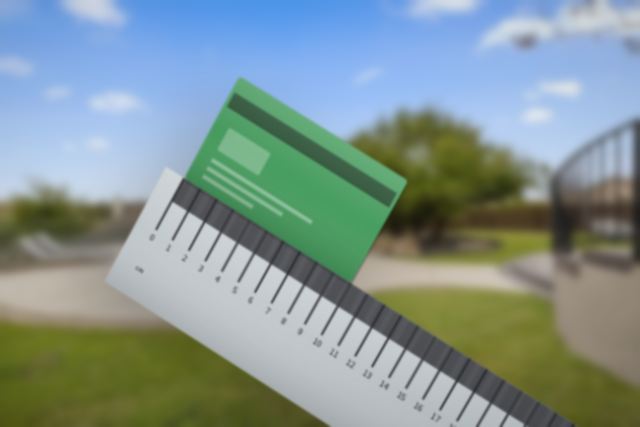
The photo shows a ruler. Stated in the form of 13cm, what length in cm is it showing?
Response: 10cm
